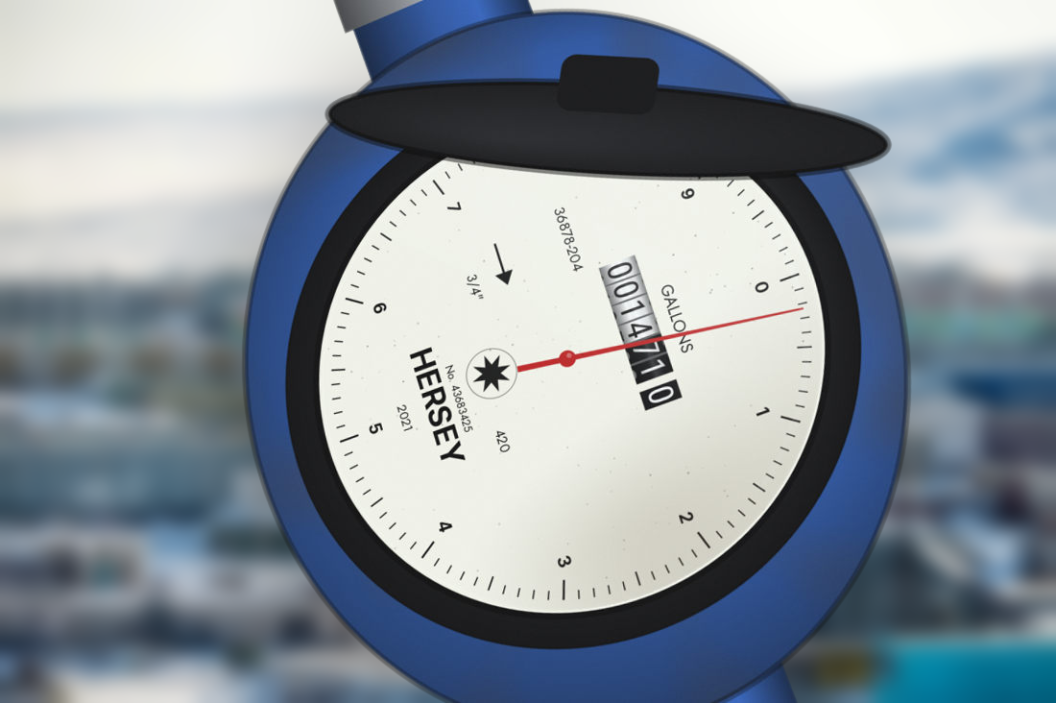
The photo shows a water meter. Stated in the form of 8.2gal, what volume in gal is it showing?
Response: 14710.2gal
